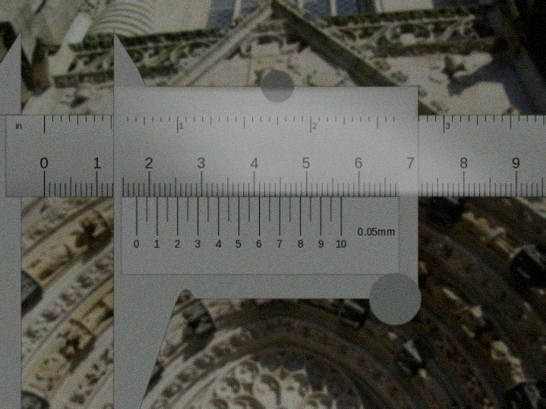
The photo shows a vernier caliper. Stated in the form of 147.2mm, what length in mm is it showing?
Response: 17.6mm
